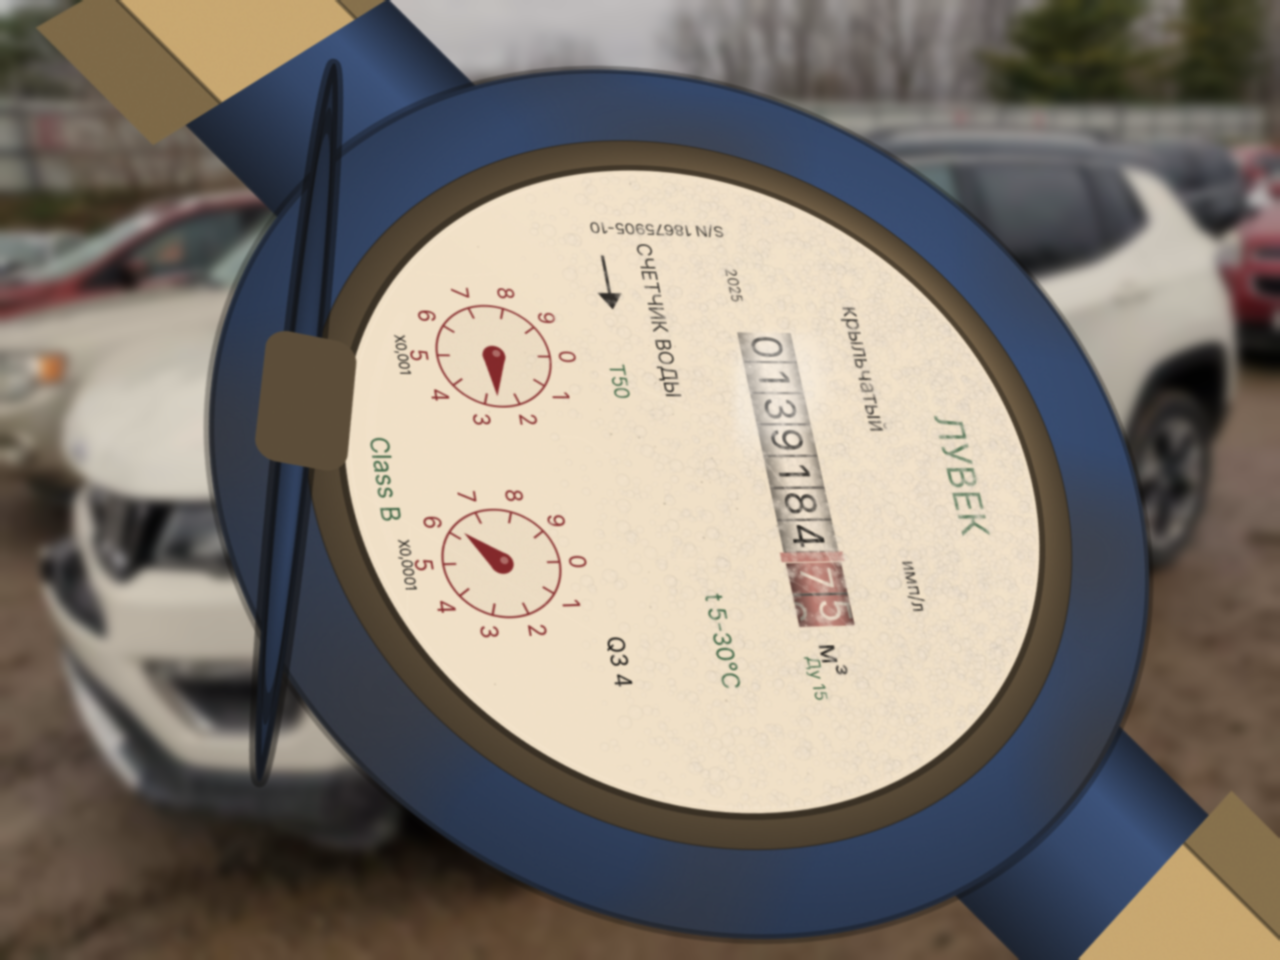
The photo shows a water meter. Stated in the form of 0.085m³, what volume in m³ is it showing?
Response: 139184.7526m³
